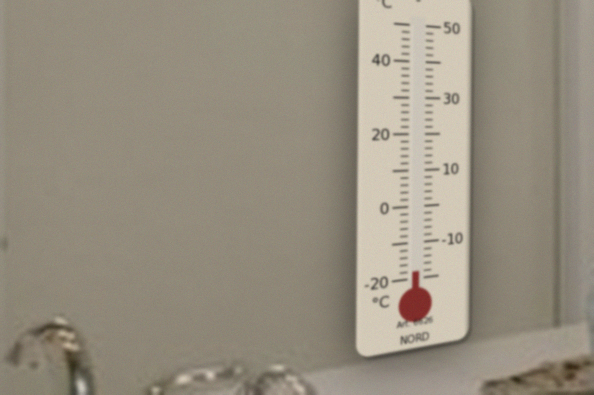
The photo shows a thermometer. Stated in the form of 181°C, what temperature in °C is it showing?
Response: -18°C
